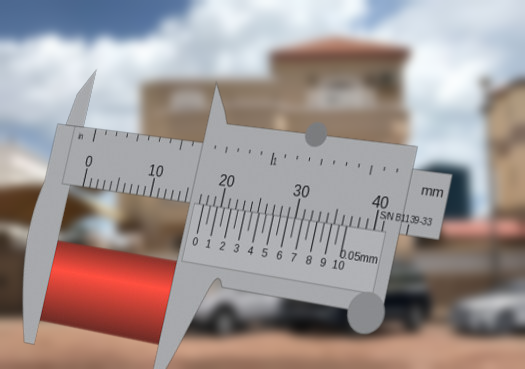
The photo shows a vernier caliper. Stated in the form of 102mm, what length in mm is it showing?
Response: 17.6mm
